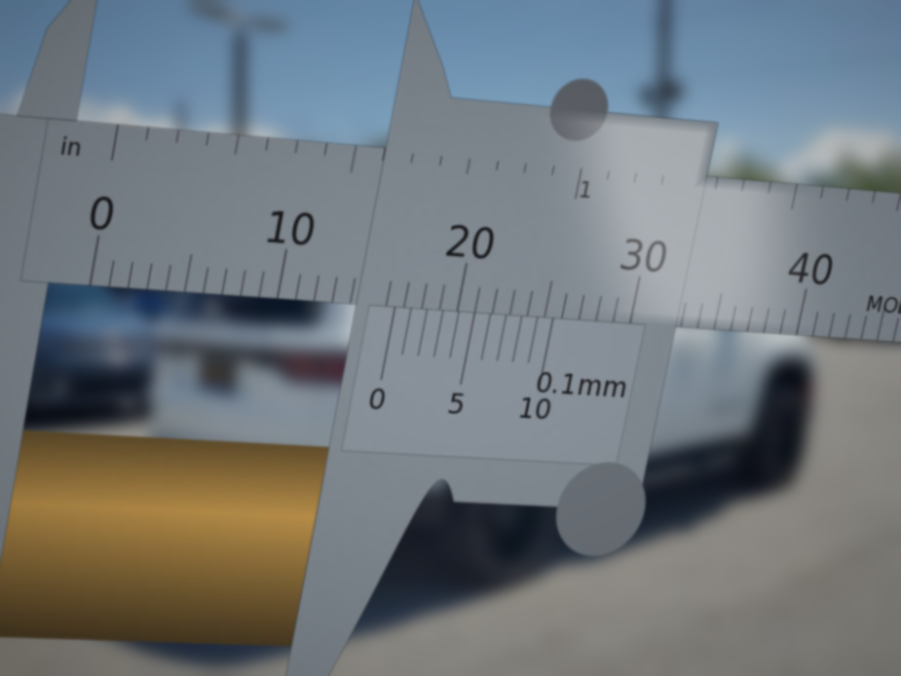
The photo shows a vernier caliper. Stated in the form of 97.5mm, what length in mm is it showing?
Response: 16.5mm
